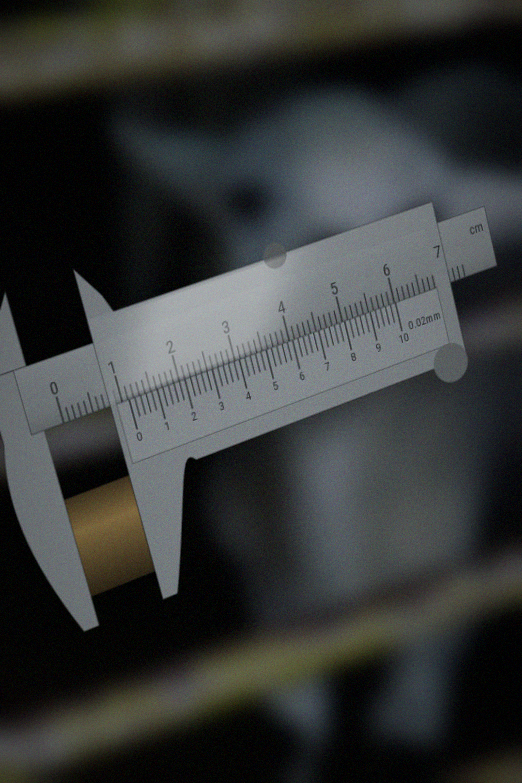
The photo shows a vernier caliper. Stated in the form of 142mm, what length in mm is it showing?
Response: 11.2mm
